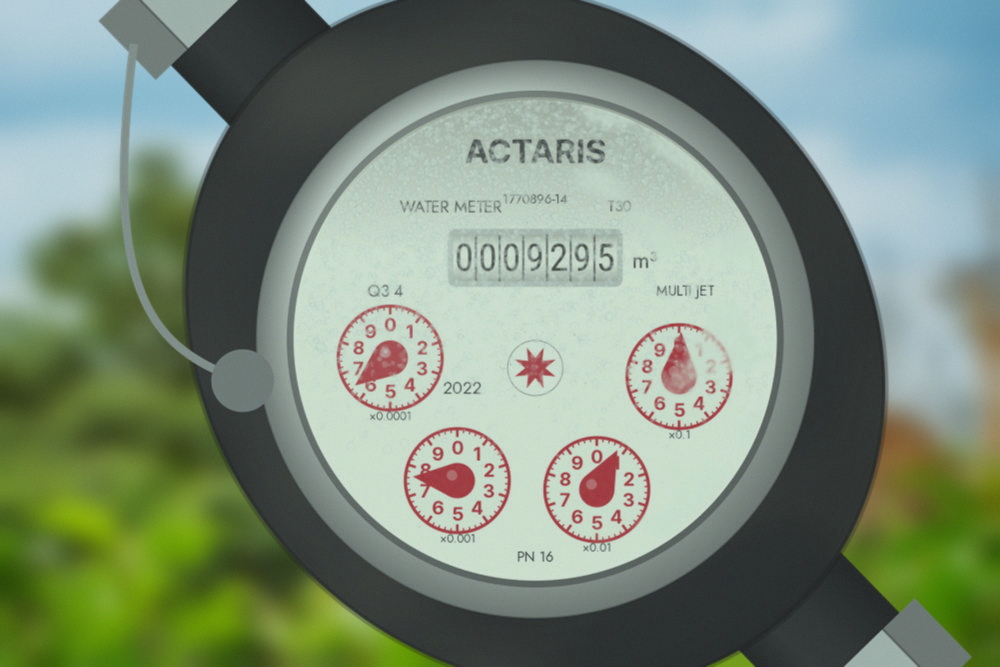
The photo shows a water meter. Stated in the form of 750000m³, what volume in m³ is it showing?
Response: 9295.0076m³
